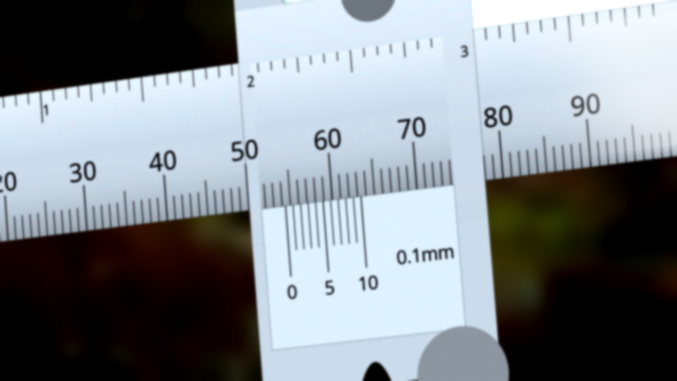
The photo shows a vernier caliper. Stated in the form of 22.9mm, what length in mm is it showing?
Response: 54.4mm
